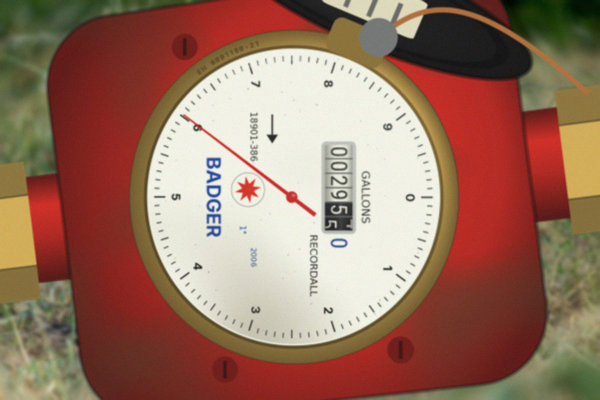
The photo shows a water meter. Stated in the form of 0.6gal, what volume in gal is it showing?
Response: 29546.0gal
